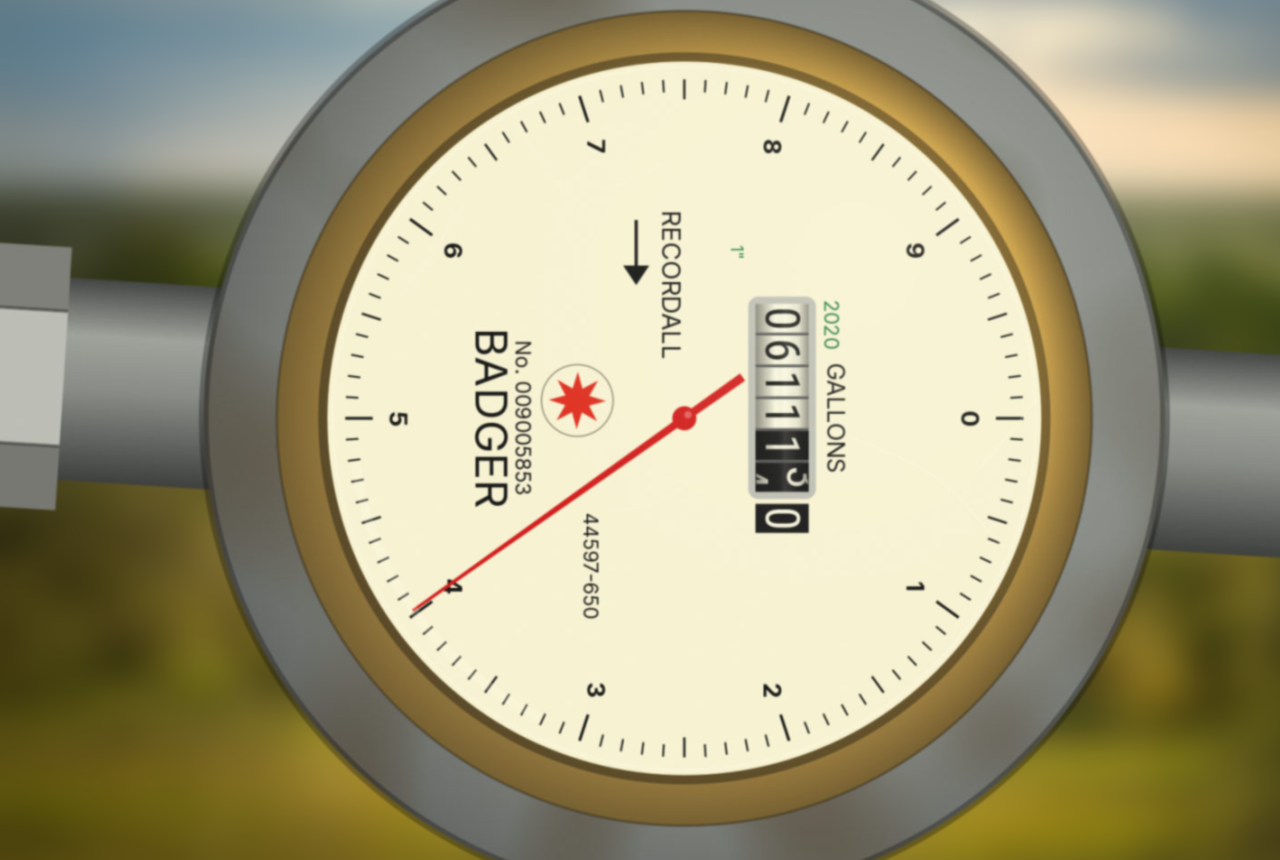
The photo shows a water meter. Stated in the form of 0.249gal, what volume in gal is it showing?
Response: 611134.0gal
